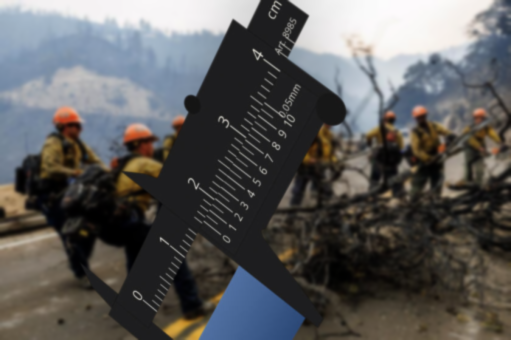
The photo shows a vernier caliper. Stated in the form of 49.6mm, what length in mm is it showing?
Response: 16.4mm
